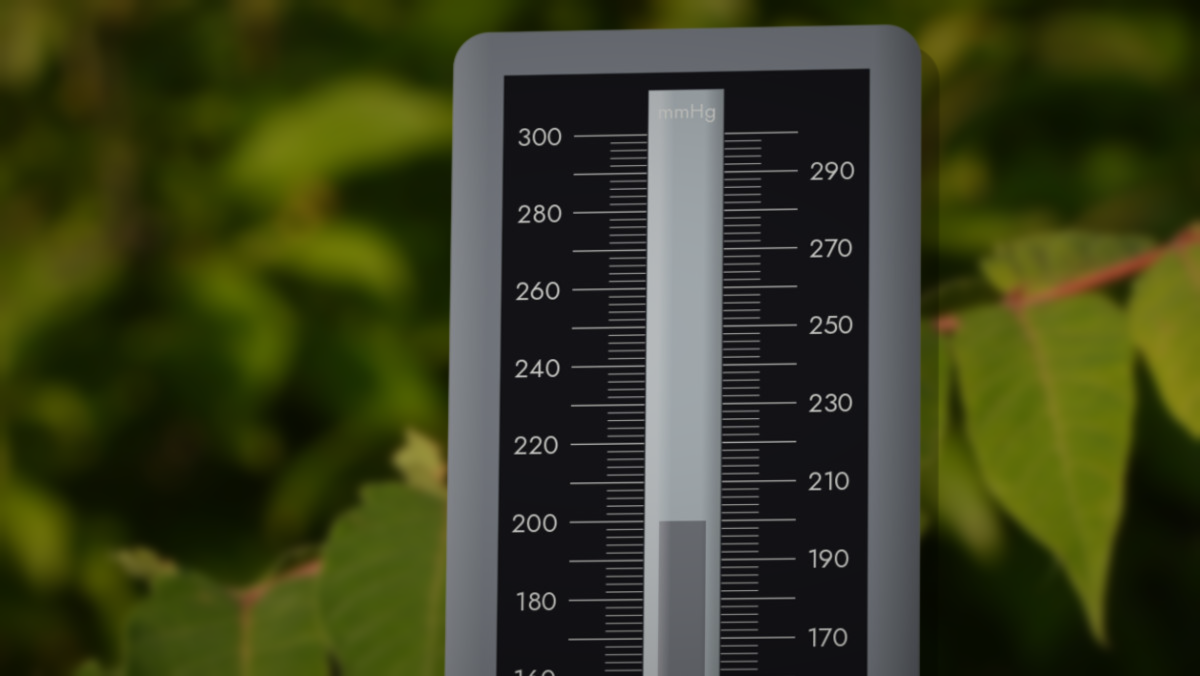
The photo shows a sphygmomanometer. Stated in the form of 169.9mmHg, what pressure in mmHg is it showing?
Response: 200mmHg
